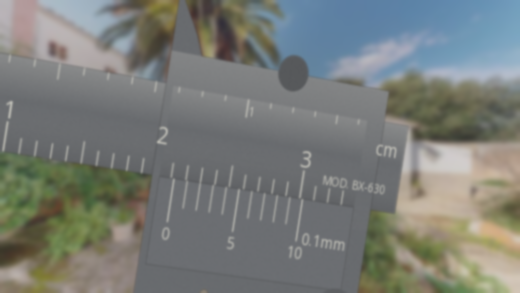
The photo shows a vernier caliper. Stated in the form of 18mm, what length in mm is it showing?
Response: 21.2mm
